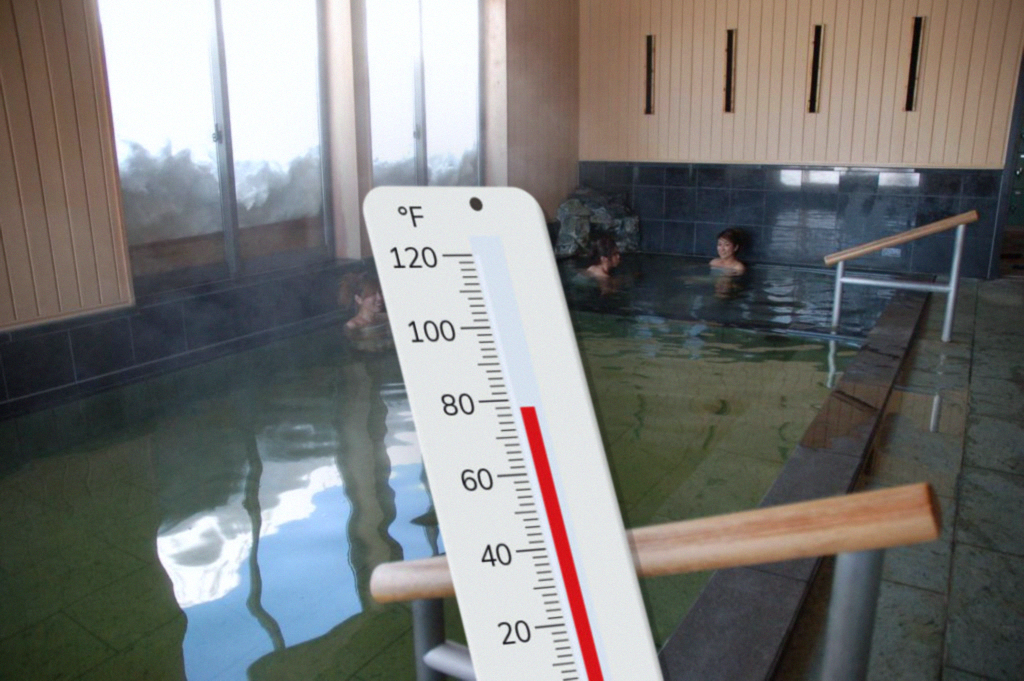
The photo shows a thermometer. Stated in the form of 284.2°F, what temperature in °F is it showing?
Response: 78°F
